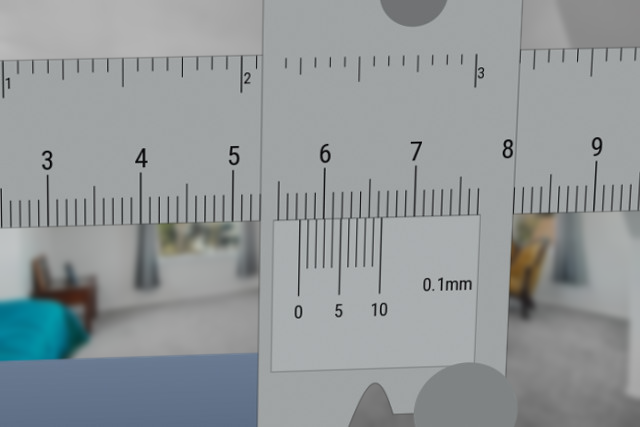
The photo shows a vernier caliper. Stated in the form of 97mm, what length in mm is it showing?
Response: 57.4mm
